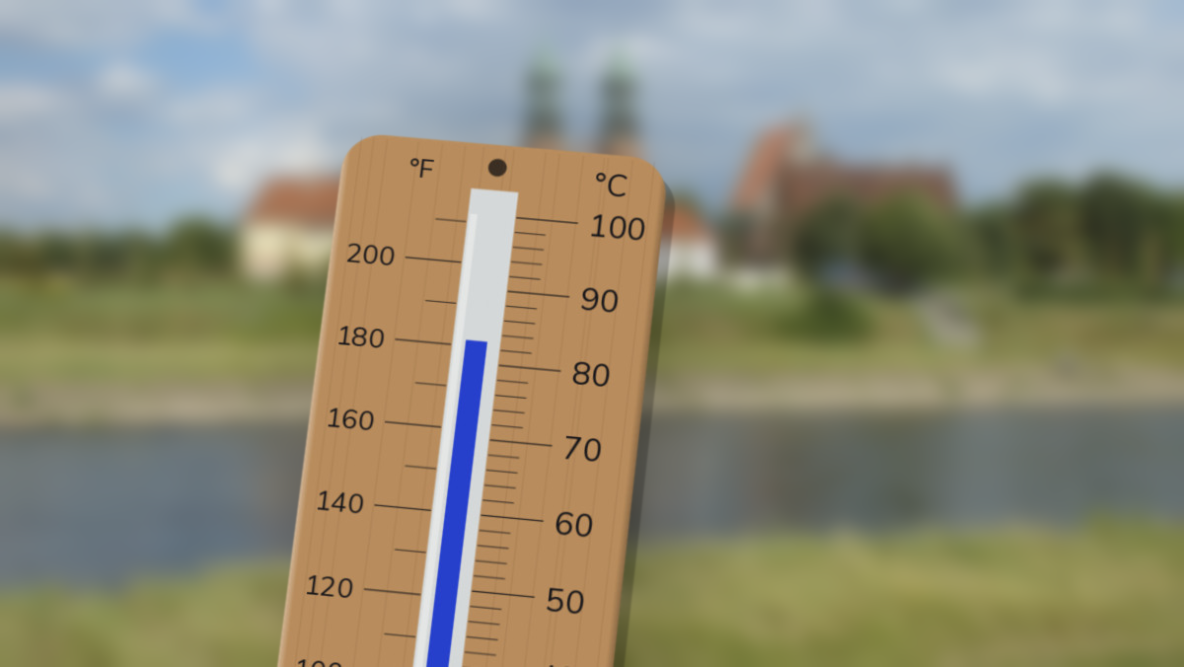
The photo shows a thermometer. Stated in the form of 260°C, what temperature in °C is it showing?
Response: 83°C
